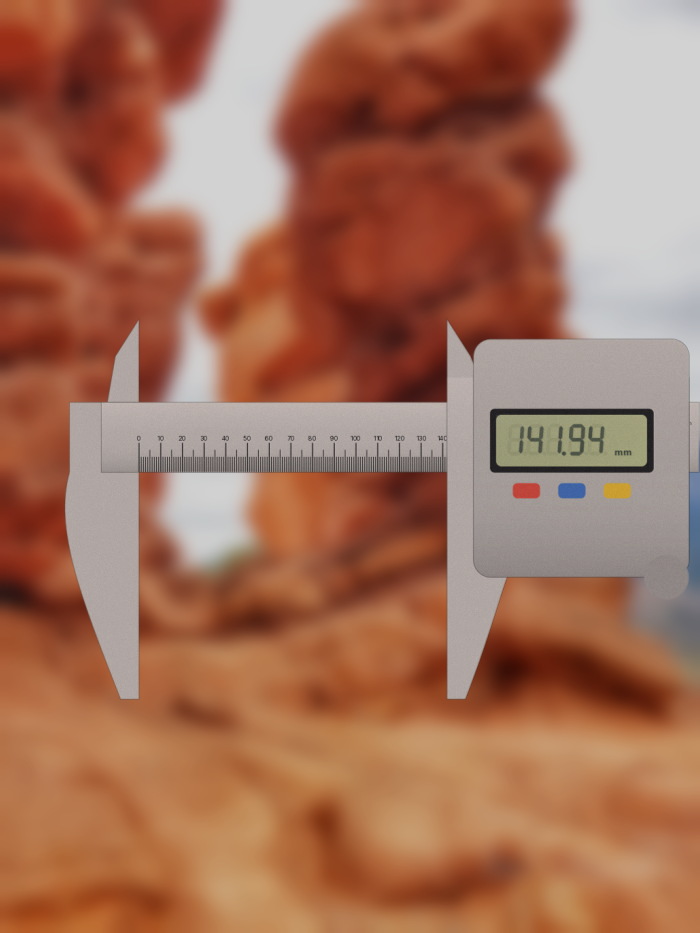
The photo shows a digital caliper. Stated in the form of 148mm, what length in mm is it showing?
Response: 141.94mm
